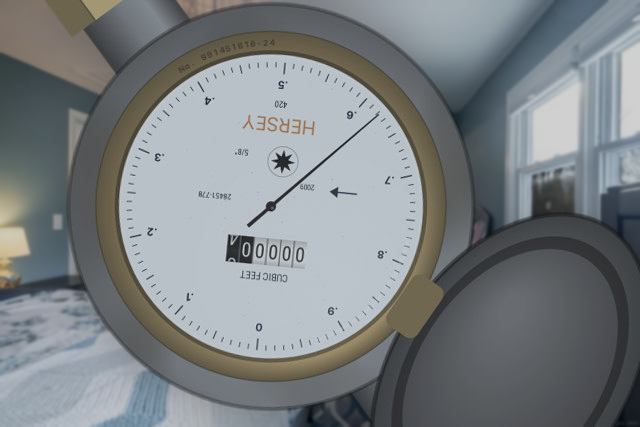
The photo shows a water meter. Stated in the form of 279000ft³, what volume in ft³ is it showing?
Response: 3.62ft³
